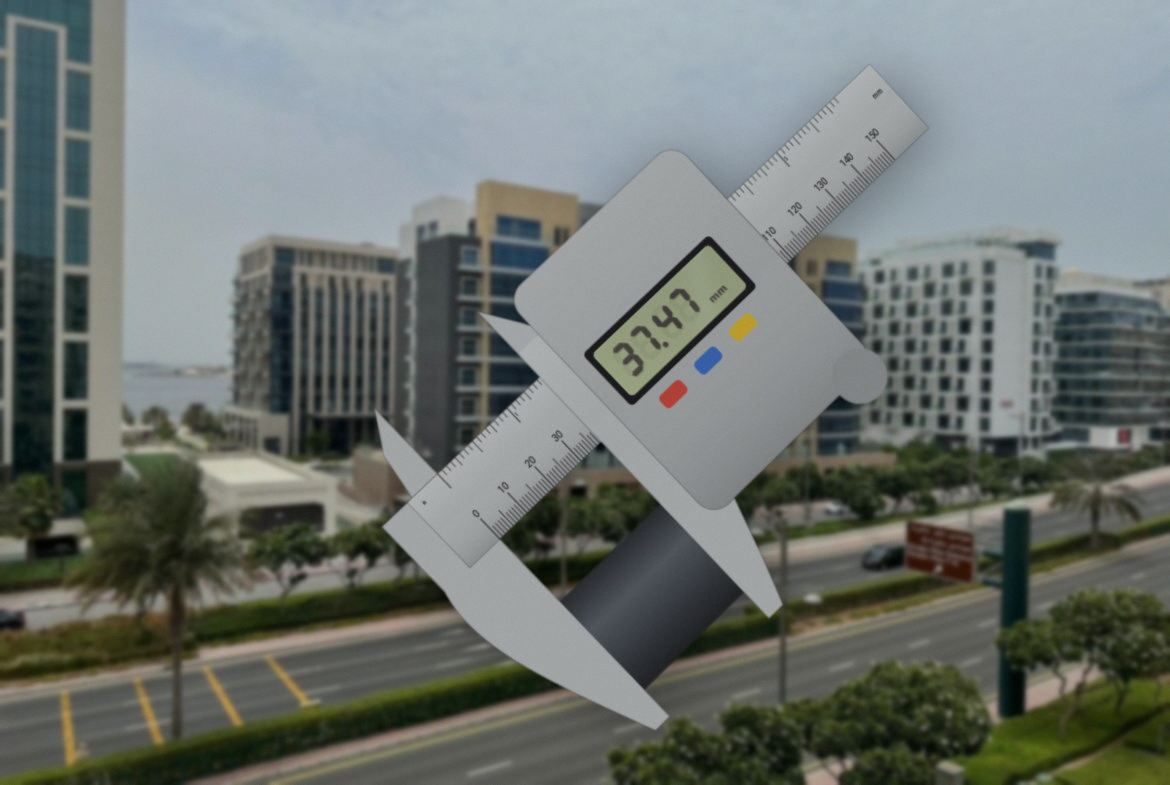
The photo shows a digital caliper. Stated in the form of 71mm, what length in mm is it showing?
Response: 37.47mm
